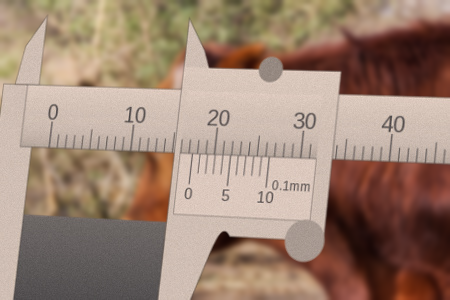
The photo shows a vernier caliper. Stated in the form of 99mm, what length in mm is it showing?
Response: 17.4mm
